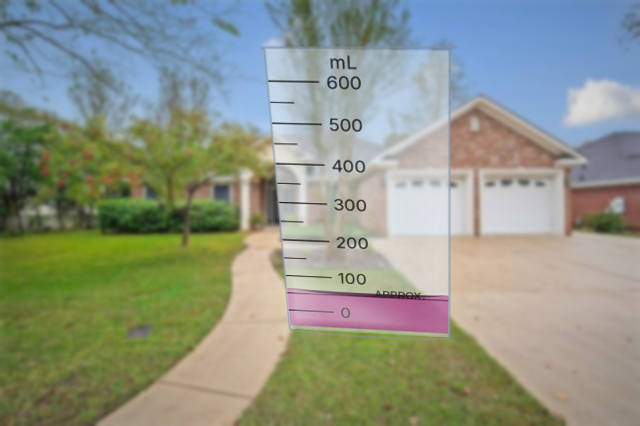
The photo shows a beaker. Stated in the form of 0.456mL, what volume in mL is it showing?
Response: 50mL
